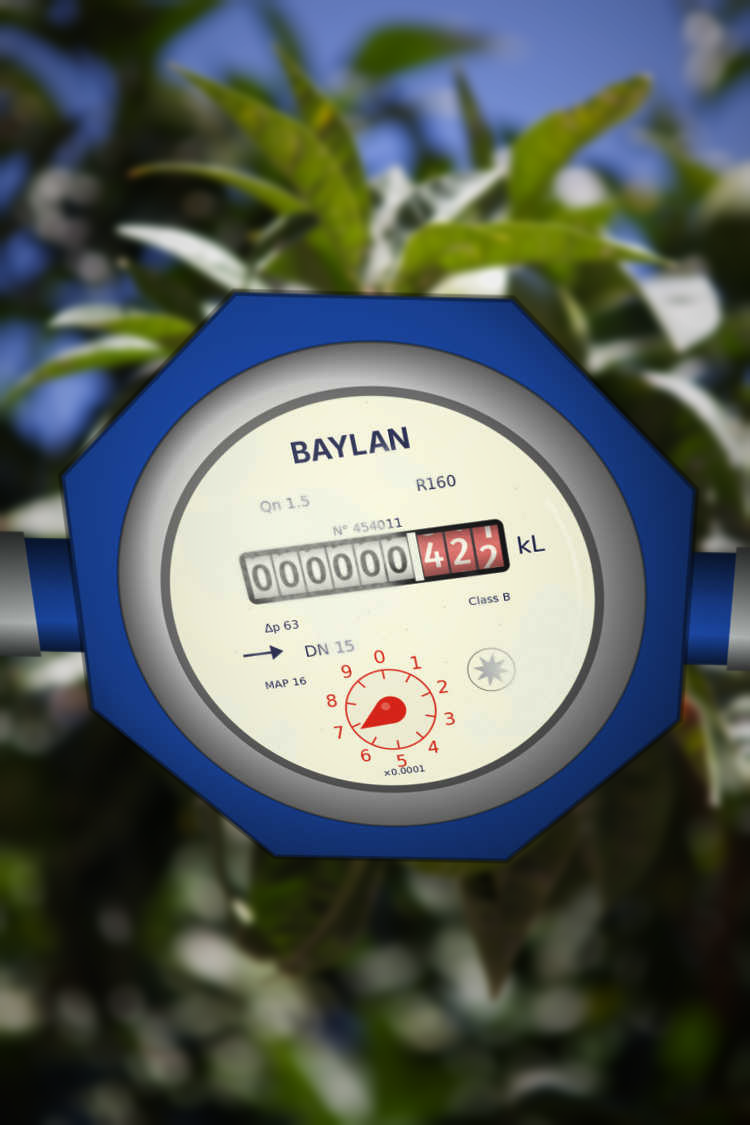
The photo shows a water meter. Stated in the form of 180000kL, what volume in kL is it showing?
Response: 0.4216kL
